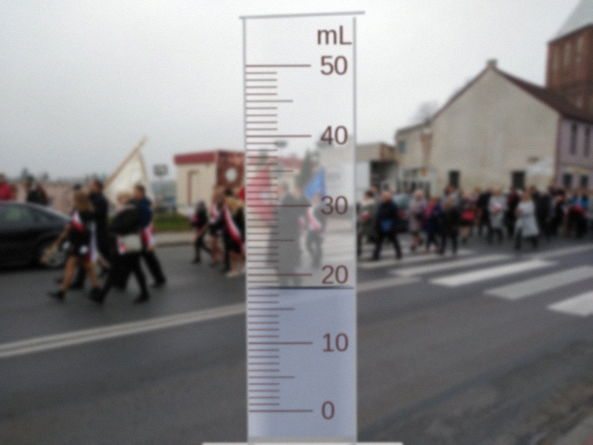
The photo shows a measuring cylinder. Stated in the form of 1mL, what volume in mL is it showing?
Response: 18mL
